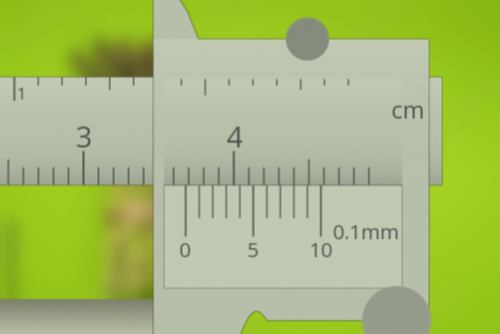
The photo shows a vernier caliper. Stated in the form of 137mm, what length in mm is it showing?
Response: 36.8mm
